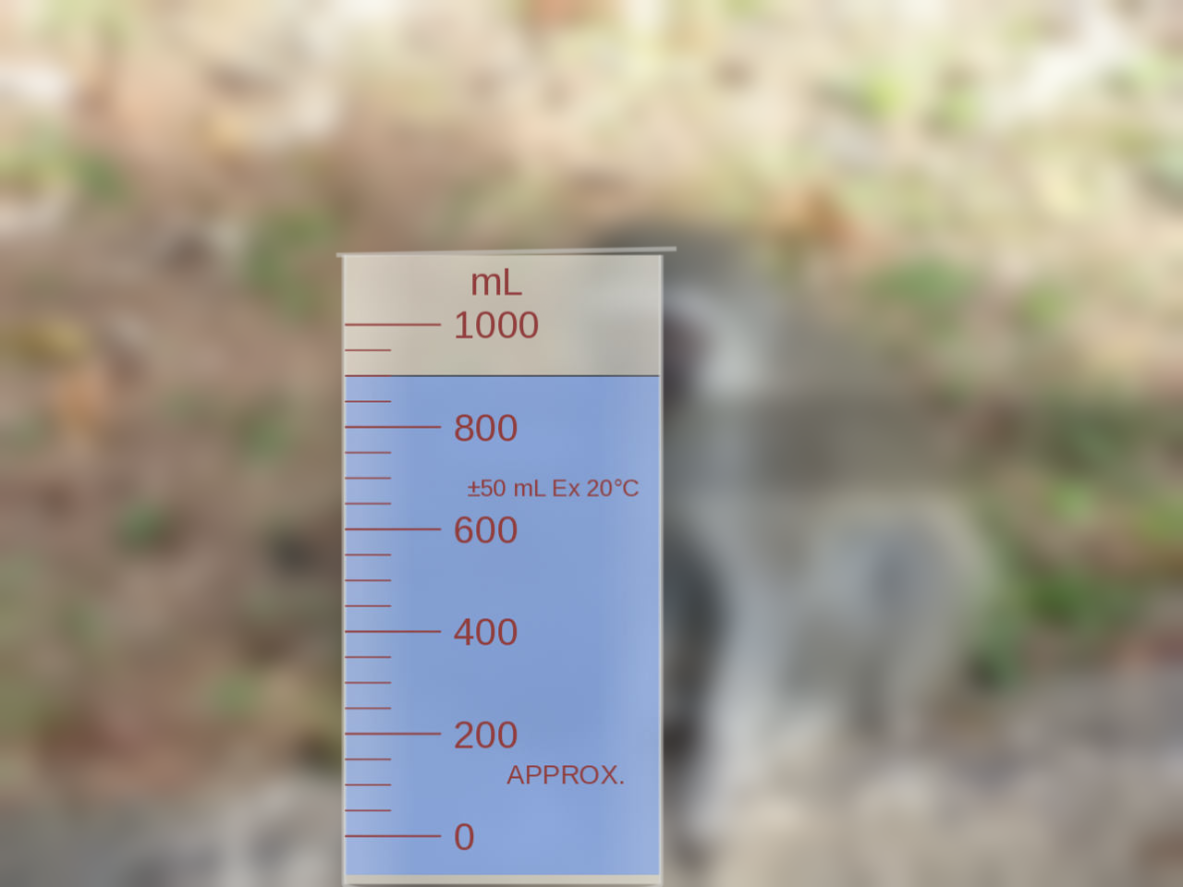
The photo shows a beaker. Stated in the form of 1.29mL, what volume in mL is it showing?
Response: 900mL
